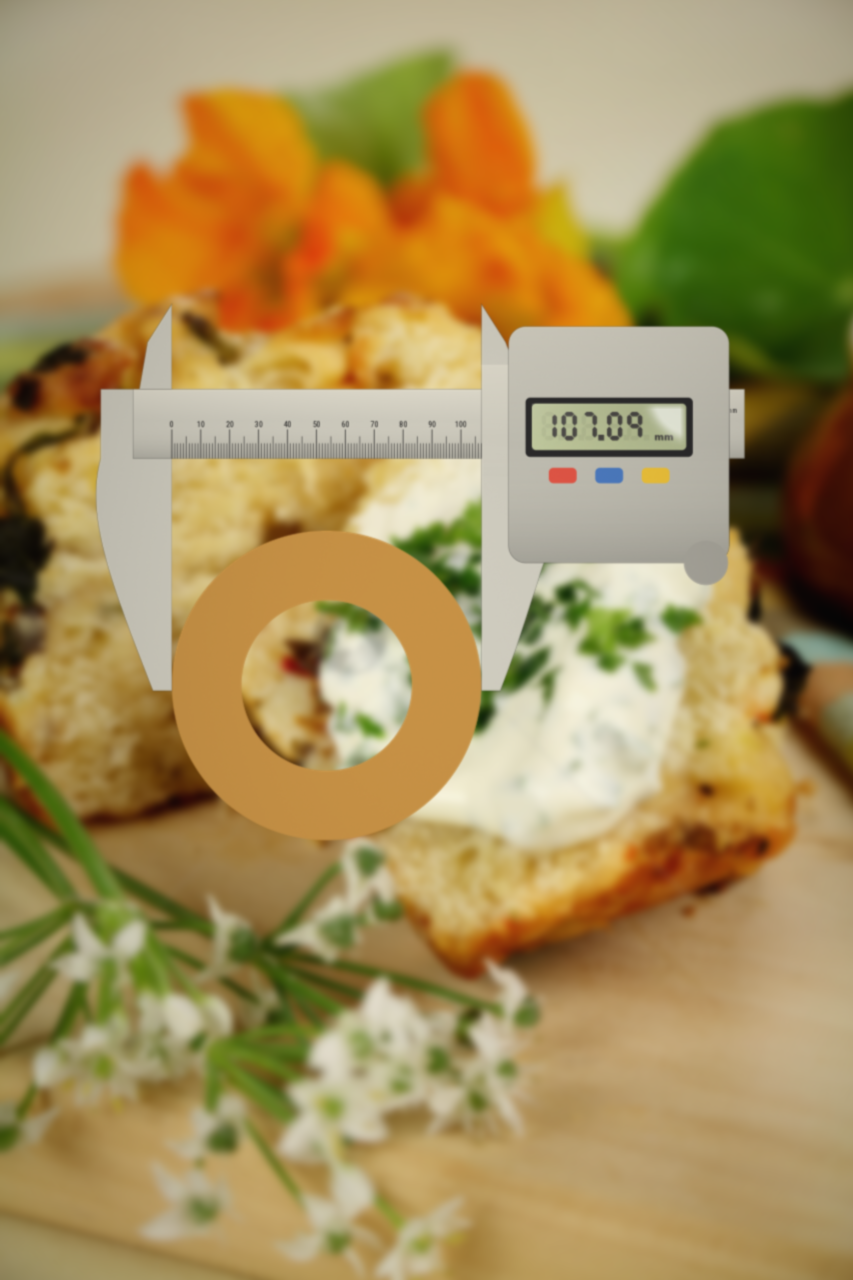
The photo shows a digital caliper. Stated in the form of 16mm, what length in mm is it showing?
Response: 107.09mm
